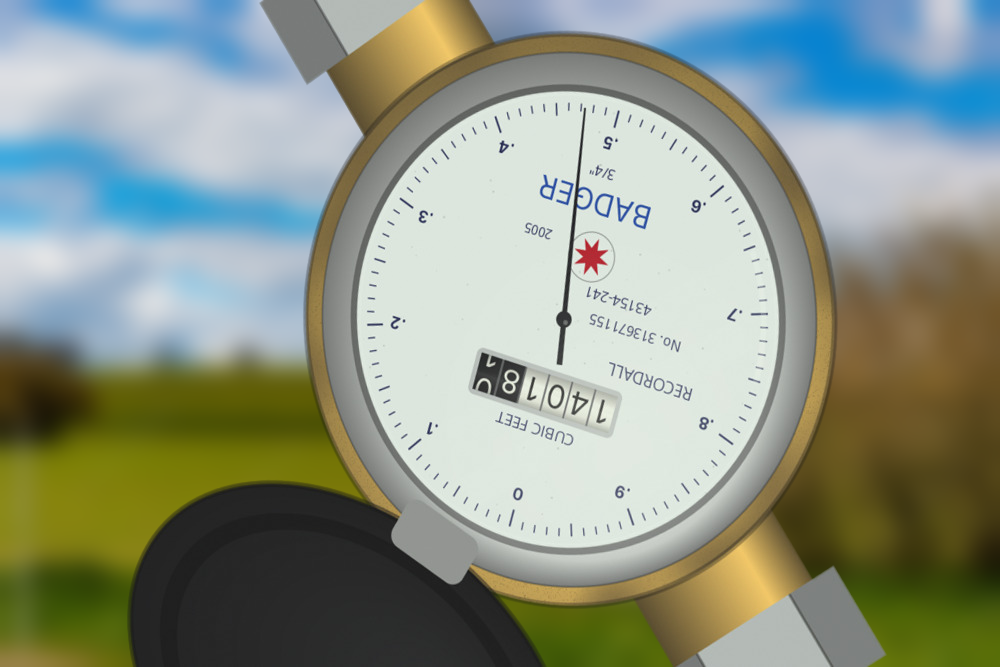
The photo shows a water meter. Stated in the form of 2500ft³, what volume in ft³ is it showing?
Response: 140180.47ft³
